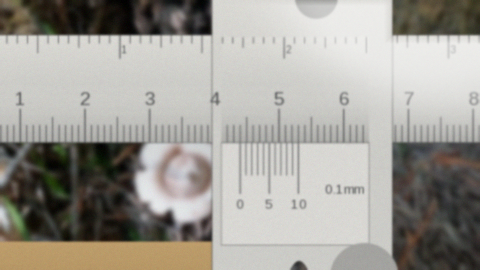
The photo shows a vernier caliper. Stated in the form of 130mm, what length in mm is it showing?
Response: 44.0mm
